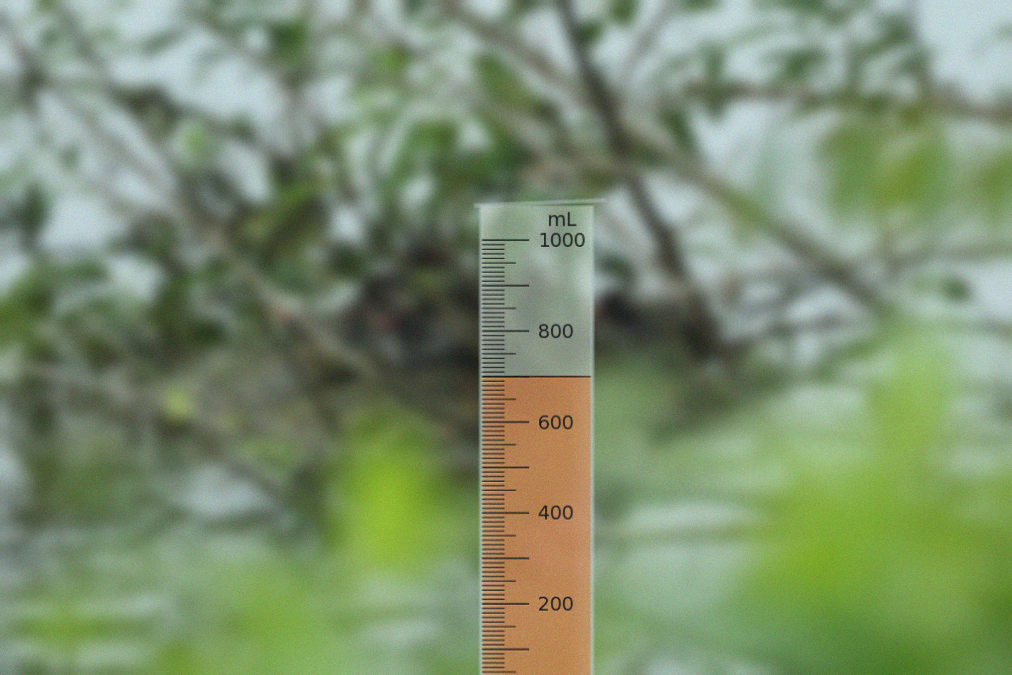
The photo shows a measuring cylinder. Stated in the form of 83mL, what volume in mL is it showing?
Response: 700mL
